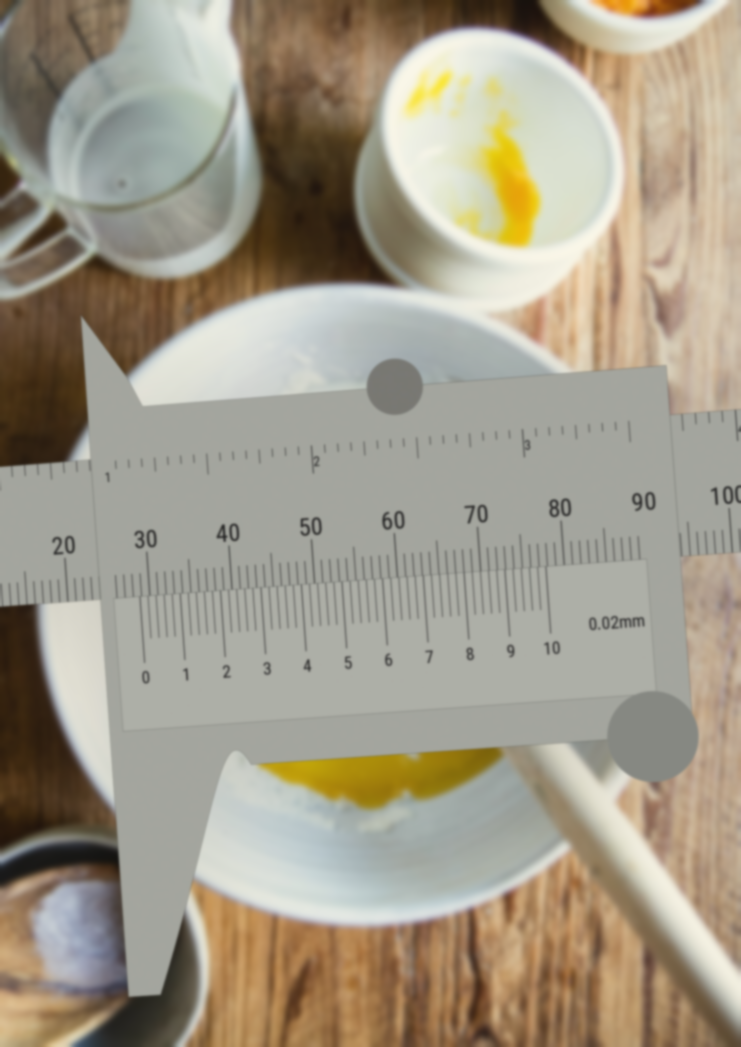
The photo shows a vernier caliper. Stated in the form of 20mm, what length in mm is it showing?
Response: 28.8mm
